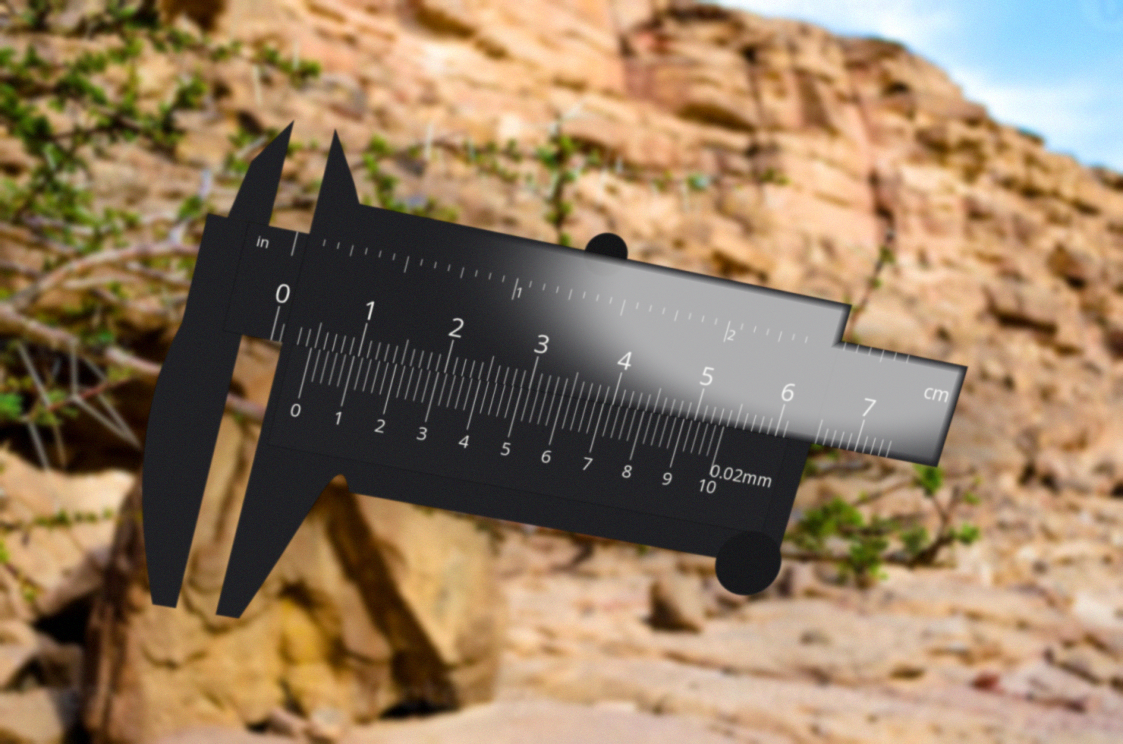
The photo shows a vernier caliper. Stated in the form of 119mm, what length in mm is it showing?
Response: 4.6mm
